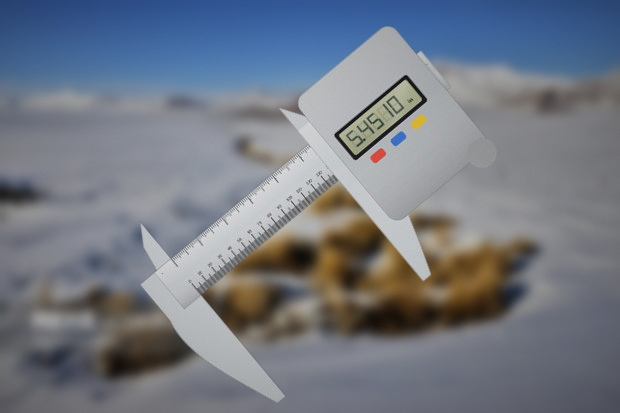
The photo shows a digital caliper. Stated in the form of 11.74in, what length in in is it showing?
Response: 5.4510in
